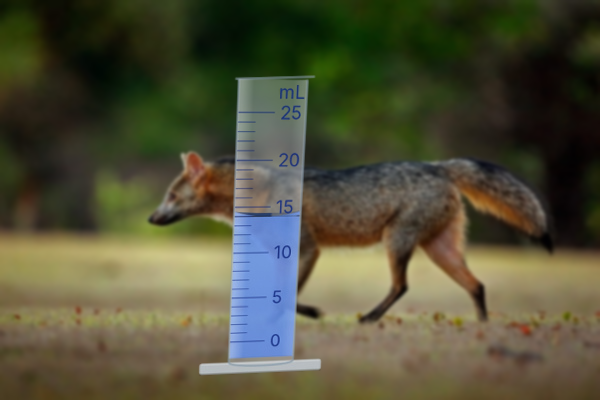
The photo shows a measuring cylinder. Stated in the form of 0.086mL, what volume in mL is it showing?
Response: 14mL
